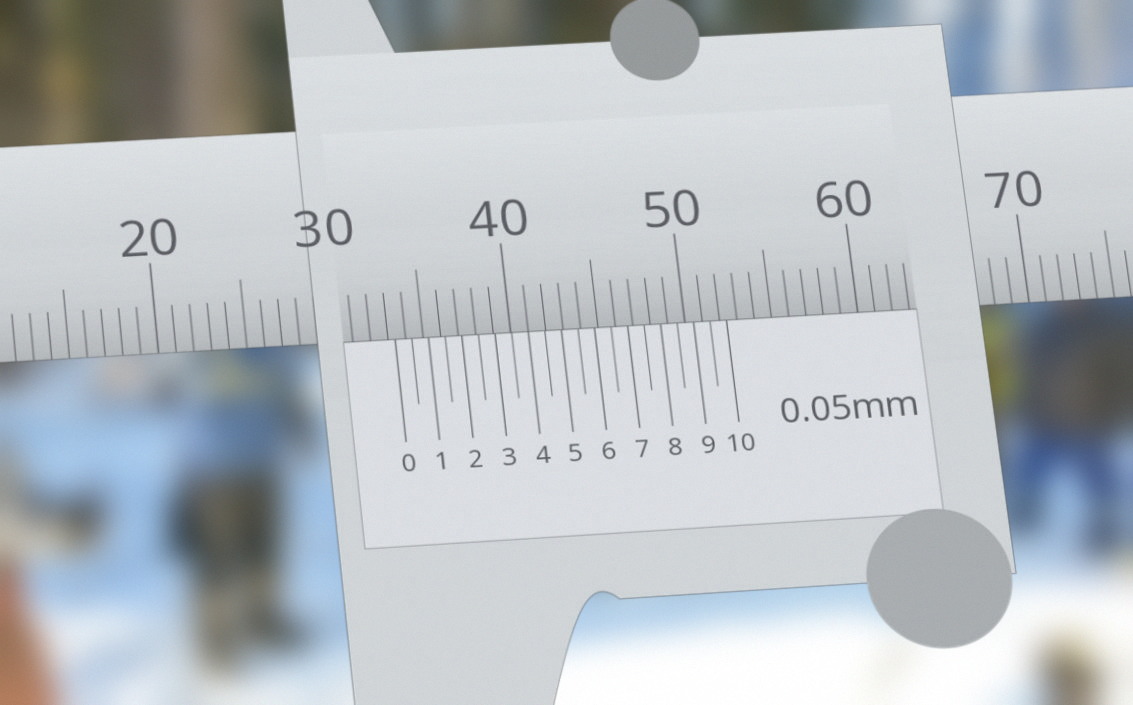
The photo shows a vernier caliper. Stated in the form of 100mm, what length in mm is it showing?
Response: 33.4mm
